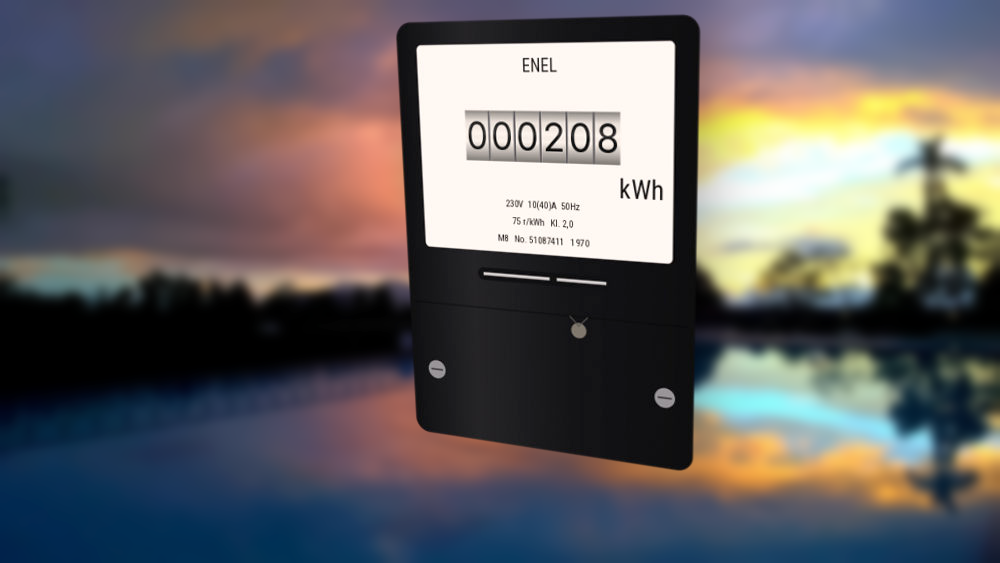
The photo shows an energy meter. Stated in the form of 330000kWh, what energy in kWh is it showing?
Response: 208kWh
